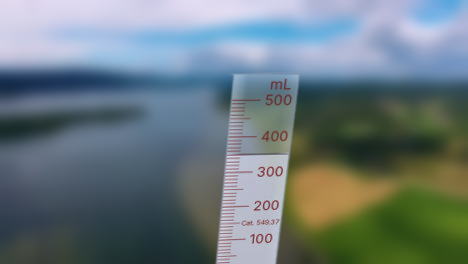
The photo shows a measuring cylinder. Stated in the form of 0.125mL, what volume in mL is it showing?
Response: 350mL
